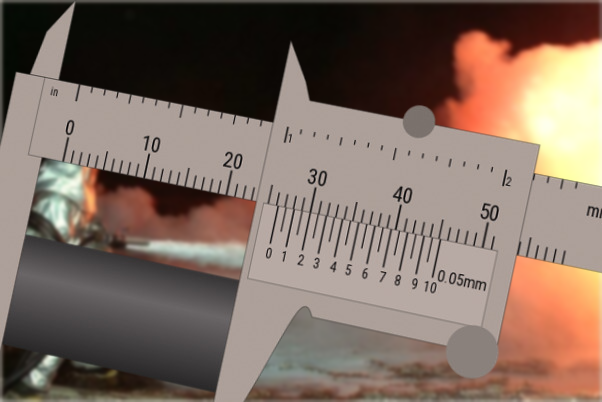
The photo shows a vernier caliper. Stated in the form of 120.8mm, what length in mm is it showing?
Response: 26.2mm
